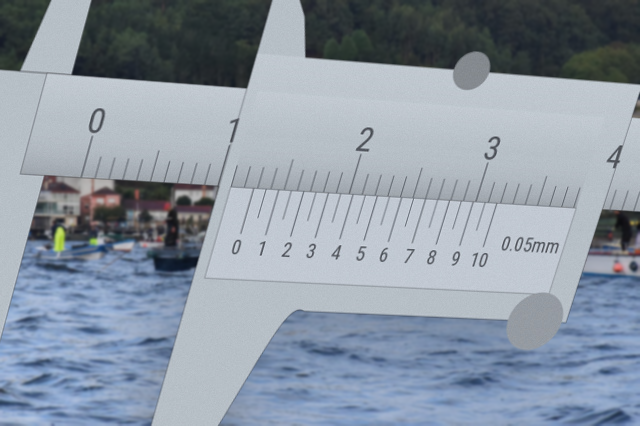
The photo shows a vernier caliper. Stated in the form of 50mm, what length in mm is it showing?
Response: 12.7mm
